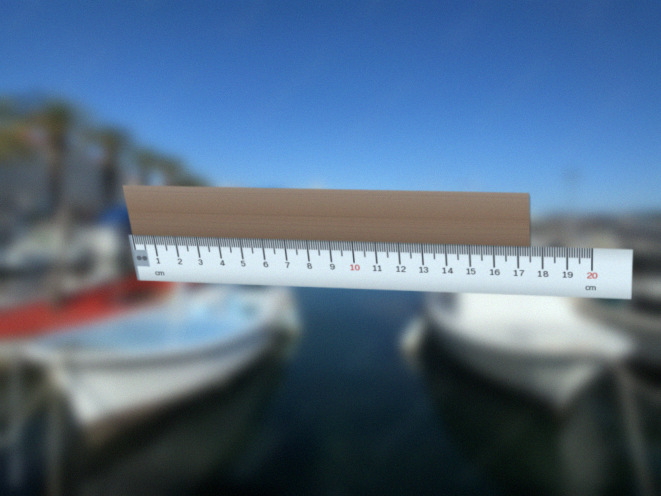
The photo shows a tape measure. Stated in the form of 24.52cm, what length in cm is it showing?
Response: 17.5cm
